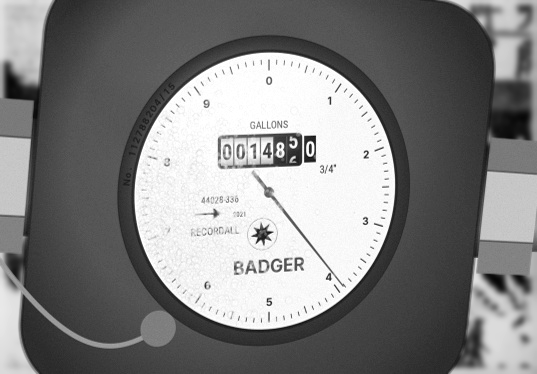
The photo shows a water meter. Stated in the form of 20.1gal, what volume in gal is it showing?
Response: 14853.9gal
